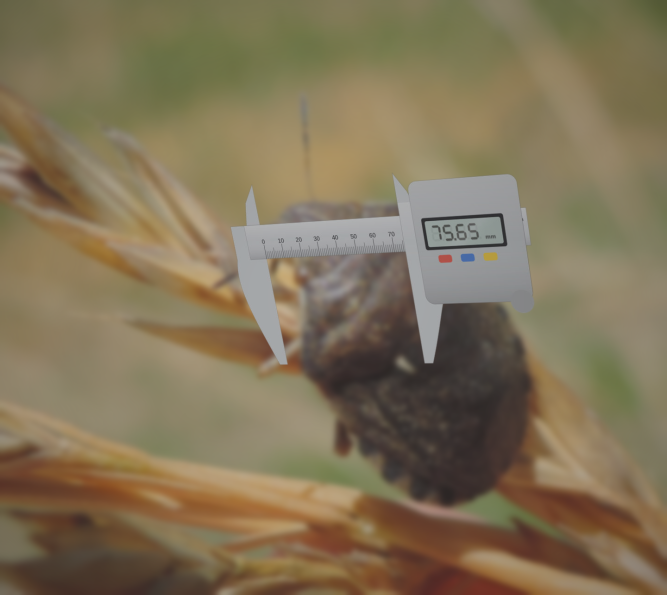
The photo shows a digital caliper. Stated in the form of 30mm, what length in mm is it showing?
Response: 75.65mm
